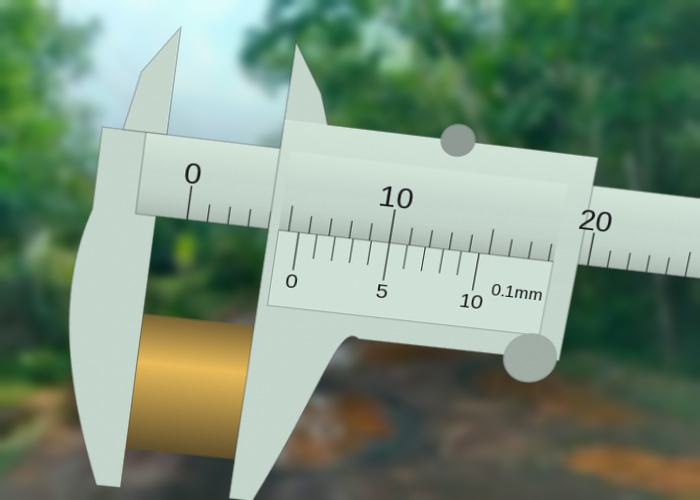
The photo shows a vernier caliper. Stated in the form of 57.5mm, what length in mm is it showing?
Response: 5.5mm
